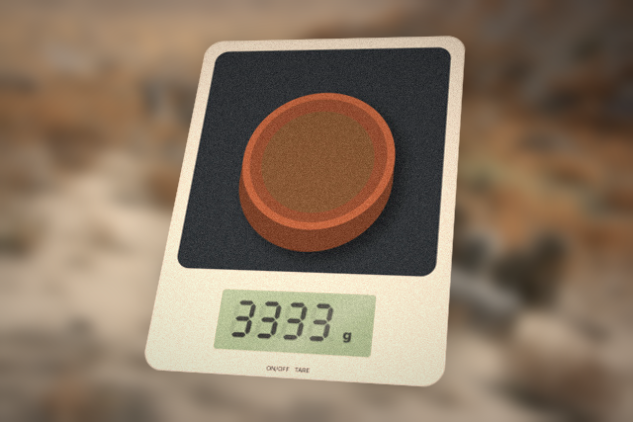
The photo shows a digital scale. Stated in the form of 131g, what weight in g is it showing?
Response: 3333g
